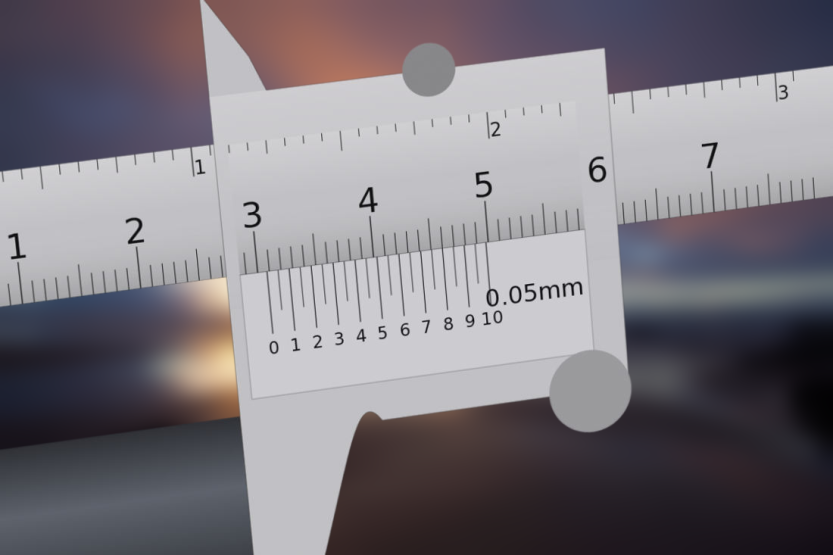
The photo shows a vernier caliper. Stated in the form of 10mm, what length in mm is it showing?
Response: 30.8mm
